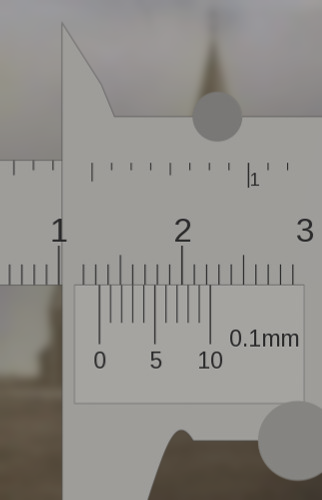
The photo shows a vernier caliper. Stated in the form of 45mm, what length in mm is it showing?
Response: 13.3mm
